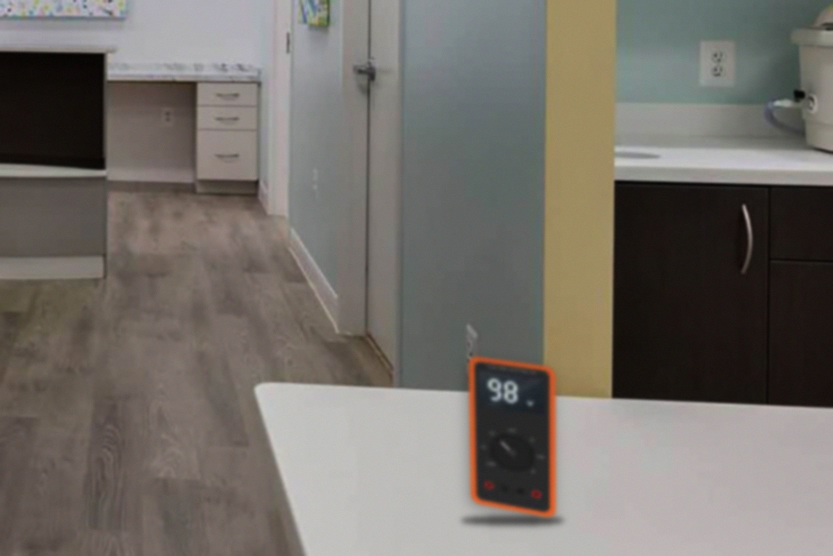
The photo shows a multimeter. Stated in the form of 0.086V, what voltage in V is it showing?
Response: 98V
